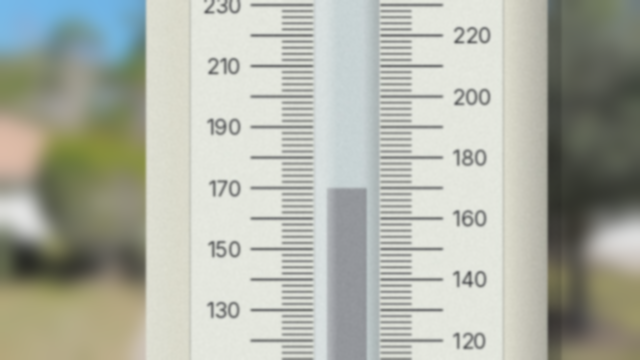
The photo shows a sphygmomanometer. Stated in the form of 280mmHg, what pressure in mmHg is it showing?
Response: 170mmHg
